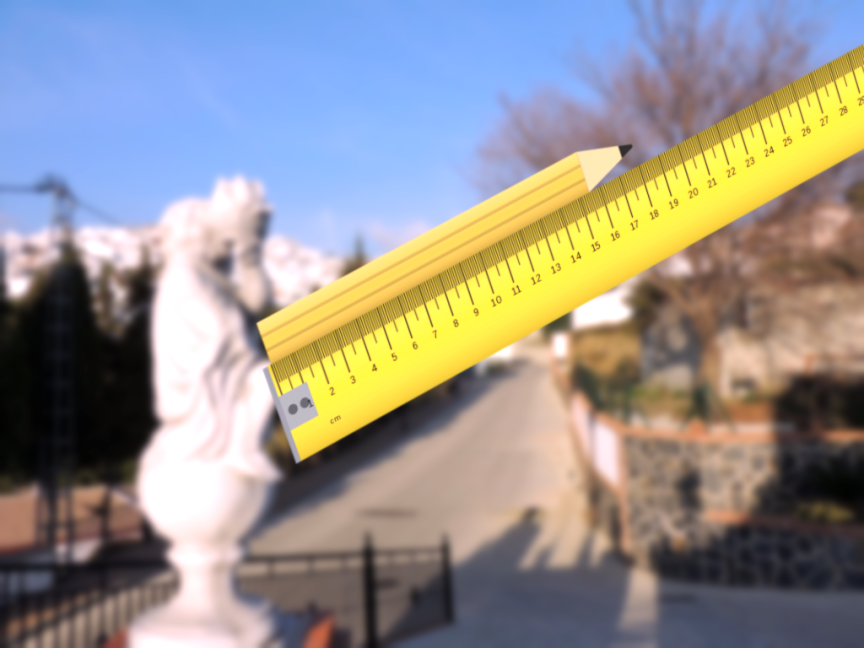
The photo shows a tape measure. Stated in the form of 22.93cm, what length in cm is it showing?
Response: 18cm
